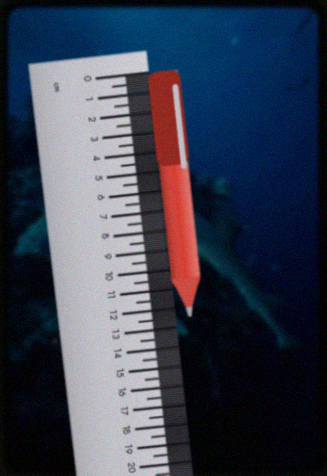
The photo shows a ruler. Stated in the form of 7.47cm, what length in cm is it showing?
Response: 12.5cm
